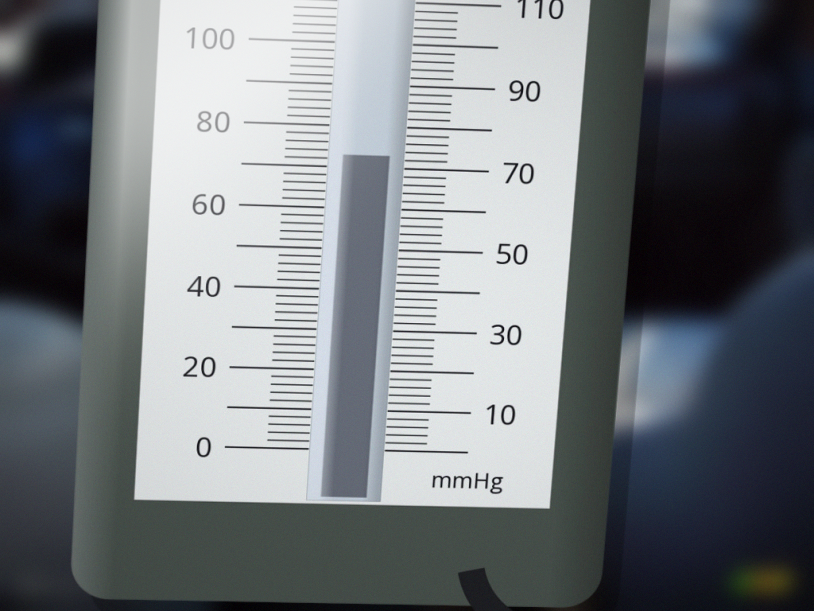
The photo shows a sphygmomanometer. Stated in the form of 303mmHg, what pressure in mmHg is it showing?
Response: 73mmHg
